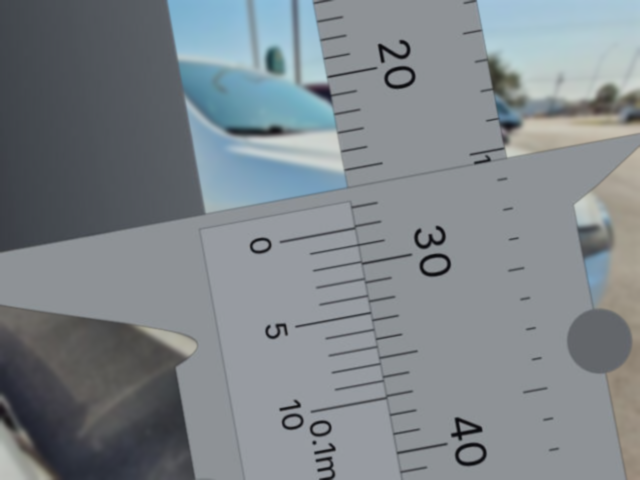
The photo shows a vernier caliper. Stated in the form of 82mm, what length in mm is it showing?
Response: 28.1mm
